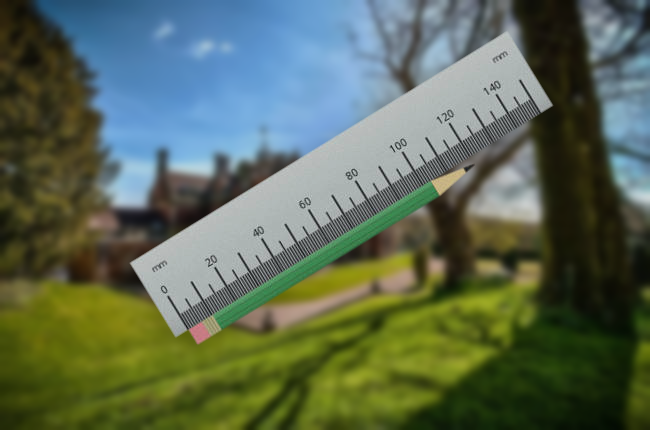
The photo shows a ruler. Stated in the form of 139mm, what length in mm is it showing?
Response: 120mm
